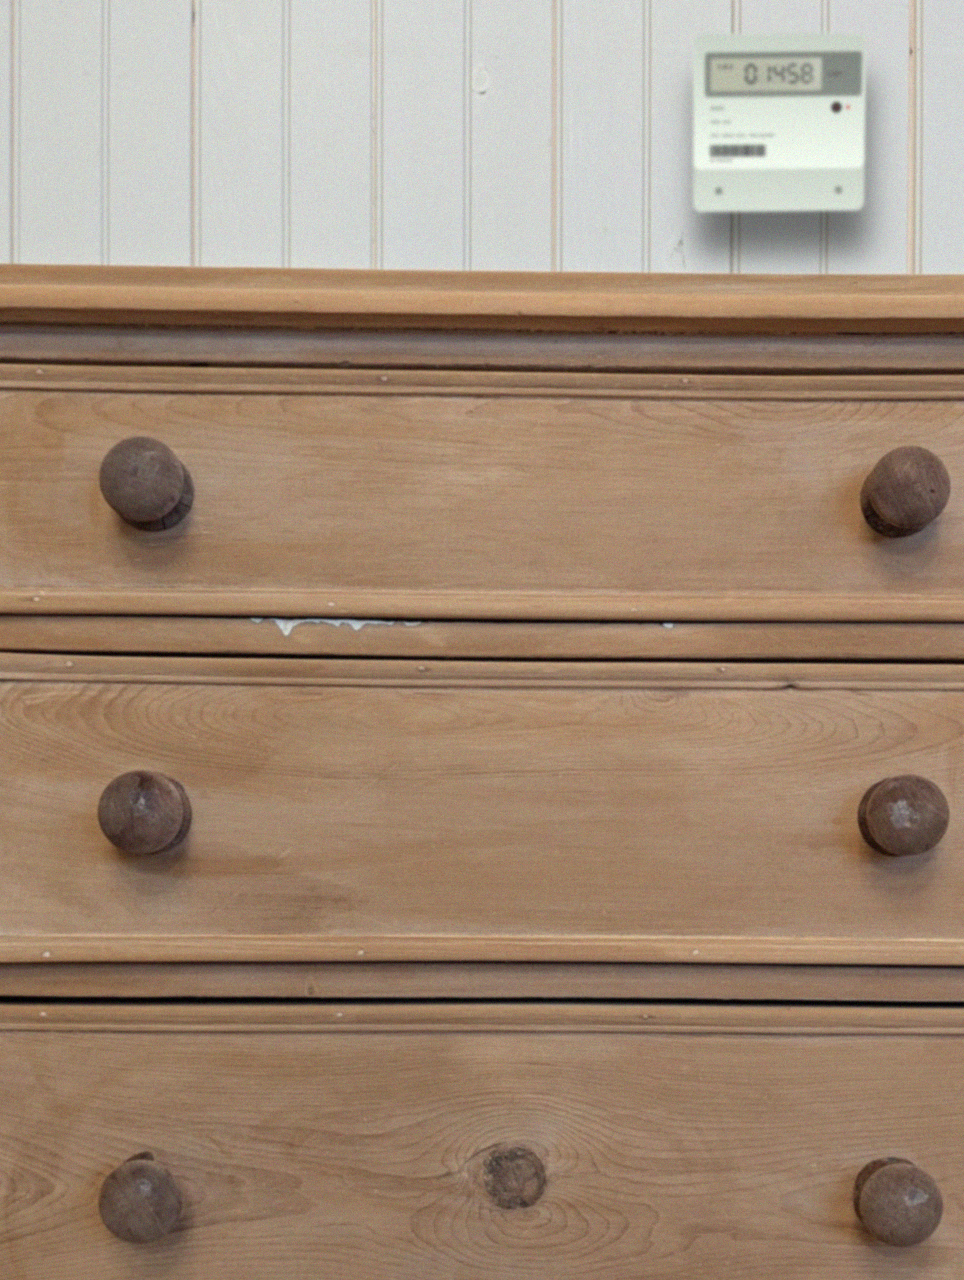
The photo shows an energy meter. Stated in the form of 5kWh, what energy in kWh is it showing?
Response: 1458kWh
